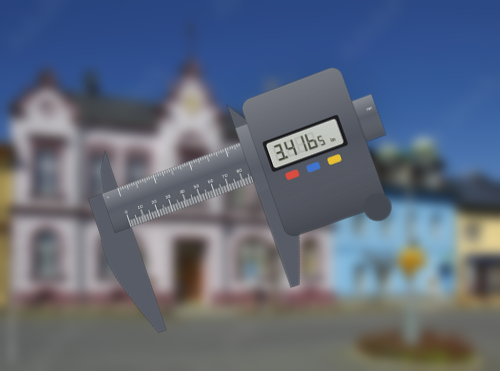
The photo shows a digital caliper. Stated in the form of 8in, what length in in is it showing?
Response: 3.4165in
